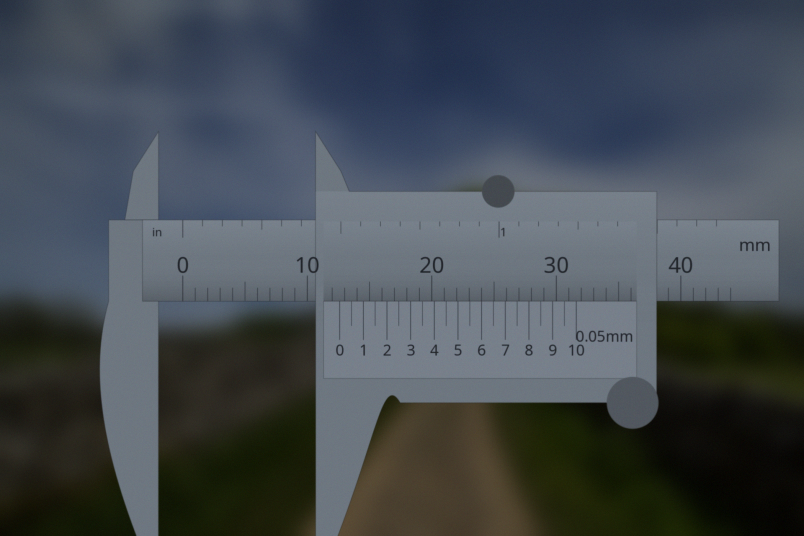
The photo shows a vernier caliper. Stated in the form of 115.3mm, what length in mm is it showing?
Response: 12.6mm
